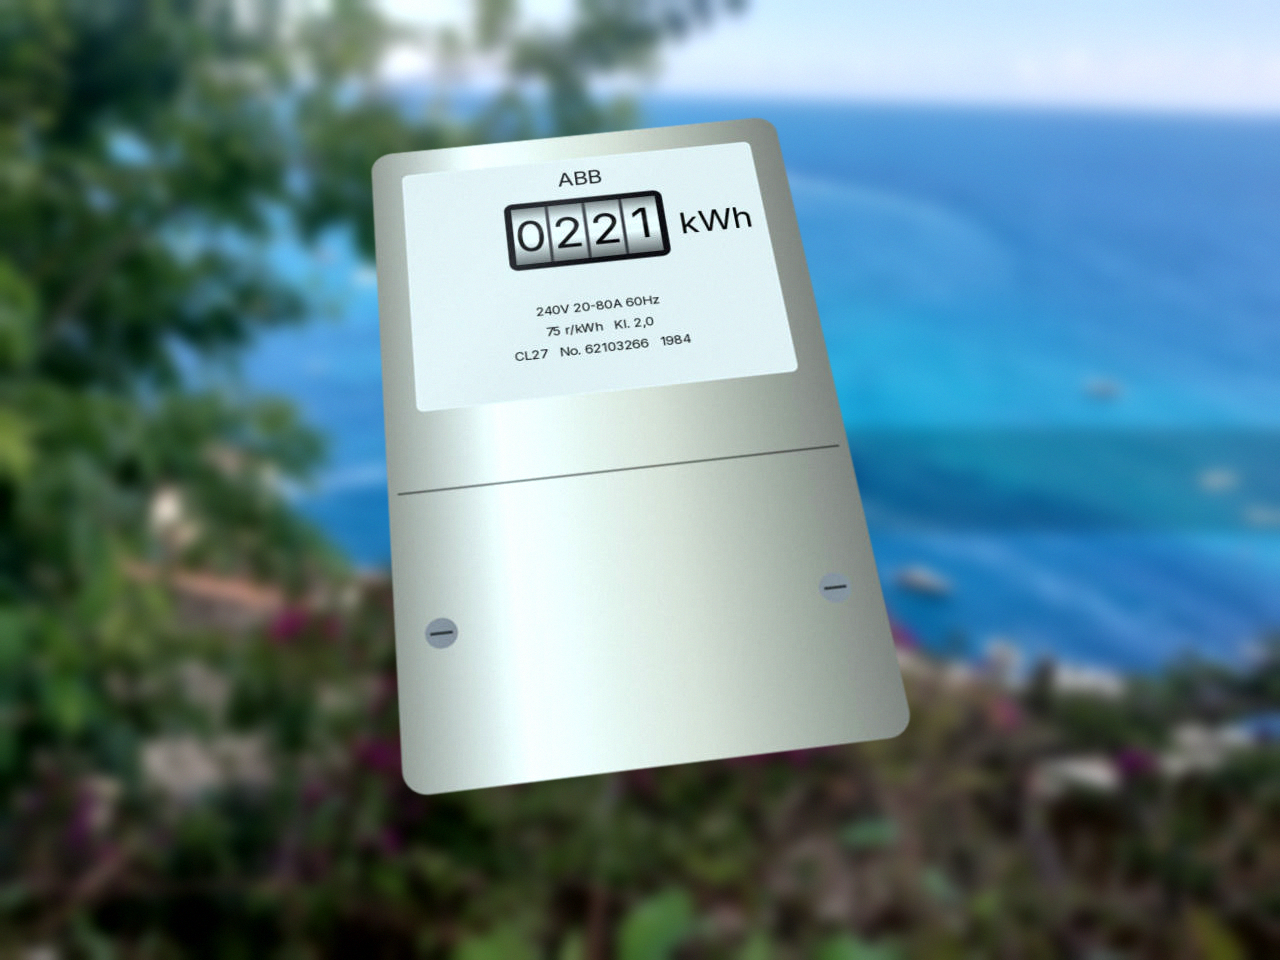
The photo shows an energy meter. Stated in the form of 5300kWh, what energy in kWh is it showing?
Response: 221kWh
